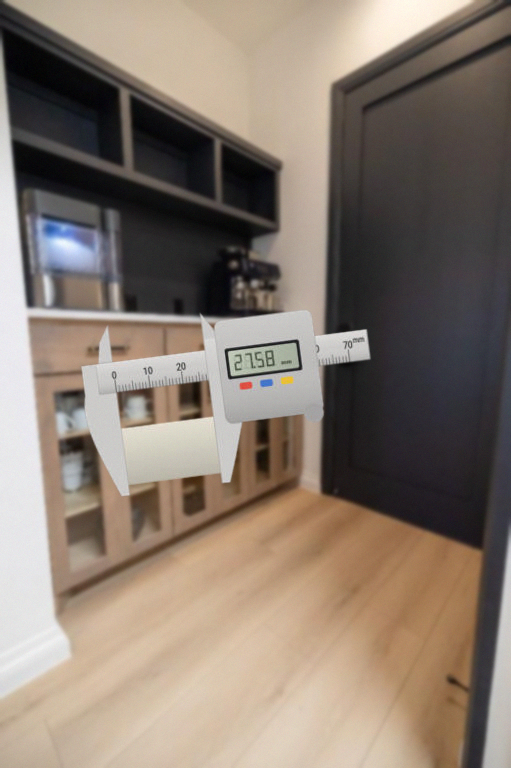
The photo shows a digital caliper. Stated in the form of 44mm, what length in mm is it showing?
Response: 27.58mm
